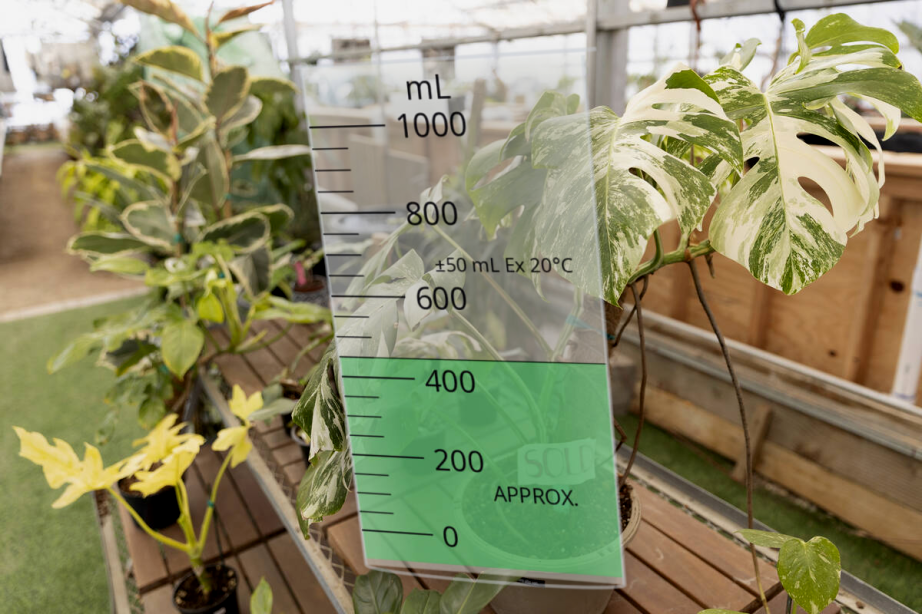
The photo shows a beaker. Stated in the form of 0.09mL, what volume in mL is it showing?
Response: 450mL
